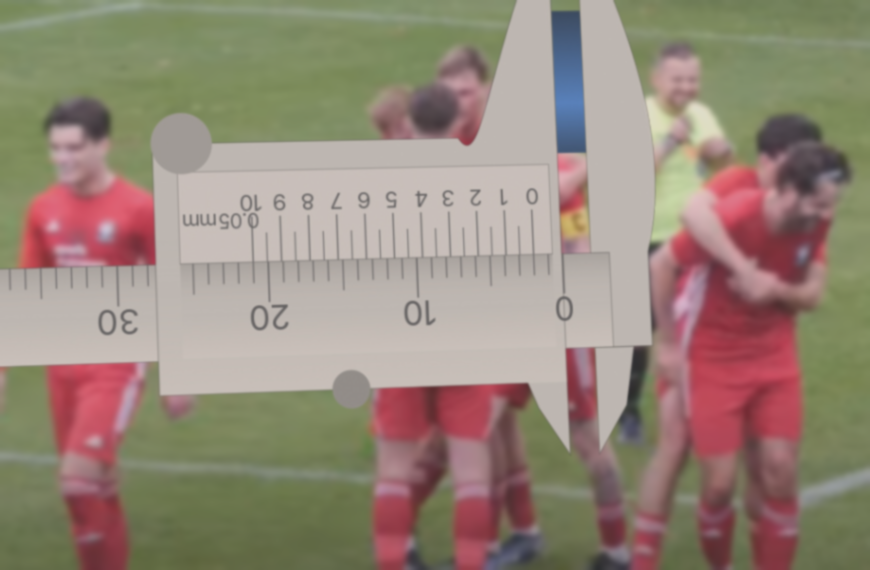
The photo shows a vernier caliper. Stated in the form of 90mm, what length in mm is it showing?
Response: 2.0mm
